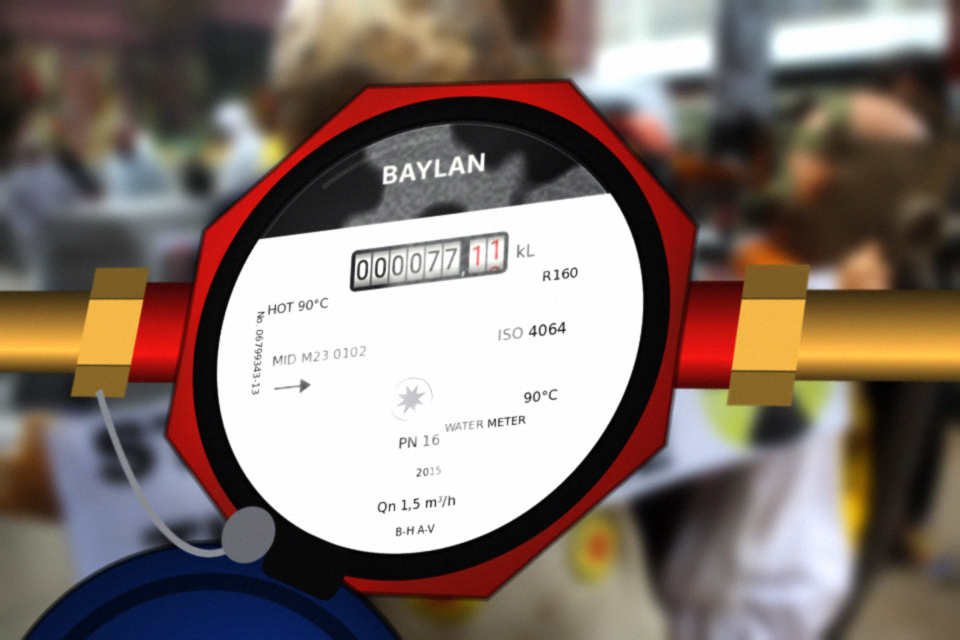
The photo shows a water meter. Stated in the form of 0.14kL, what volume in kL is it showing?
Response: 77.11kL
